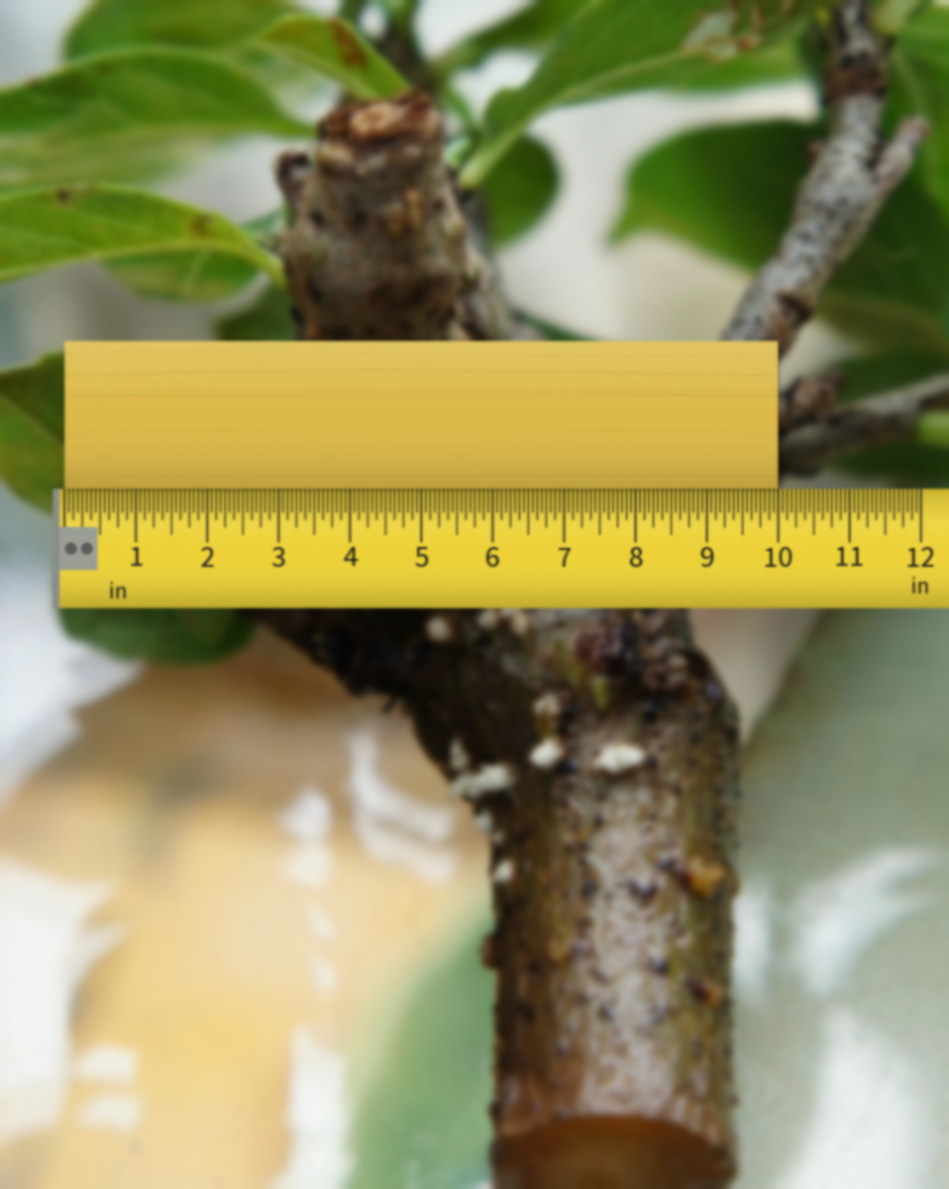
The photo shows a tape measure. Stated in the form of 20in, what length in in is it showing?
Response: 10in
